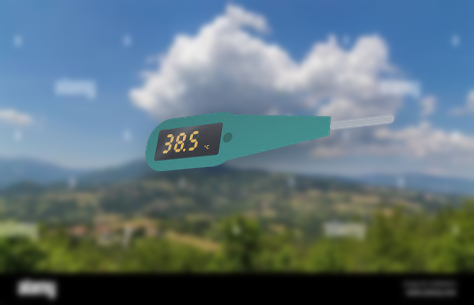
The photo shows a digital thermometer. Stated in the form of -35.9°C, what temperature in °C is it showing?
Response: 38.5°C
